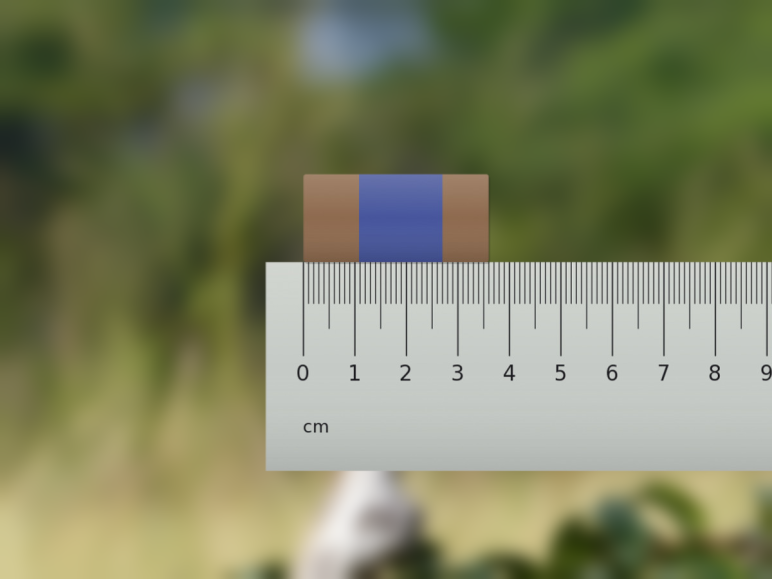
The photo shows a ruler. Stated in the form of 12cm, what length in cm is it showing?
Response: 3.6cm
